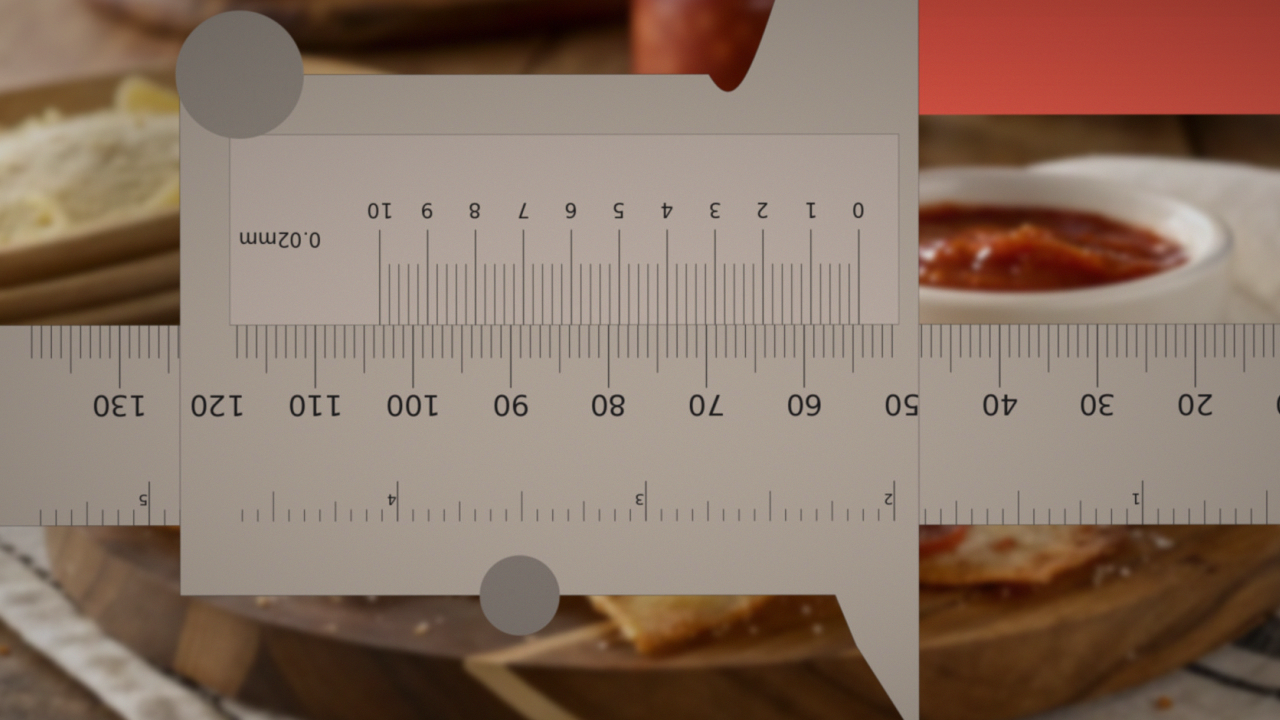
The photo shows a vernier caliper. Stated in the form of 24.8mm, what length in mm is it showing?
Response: 54.4mm
